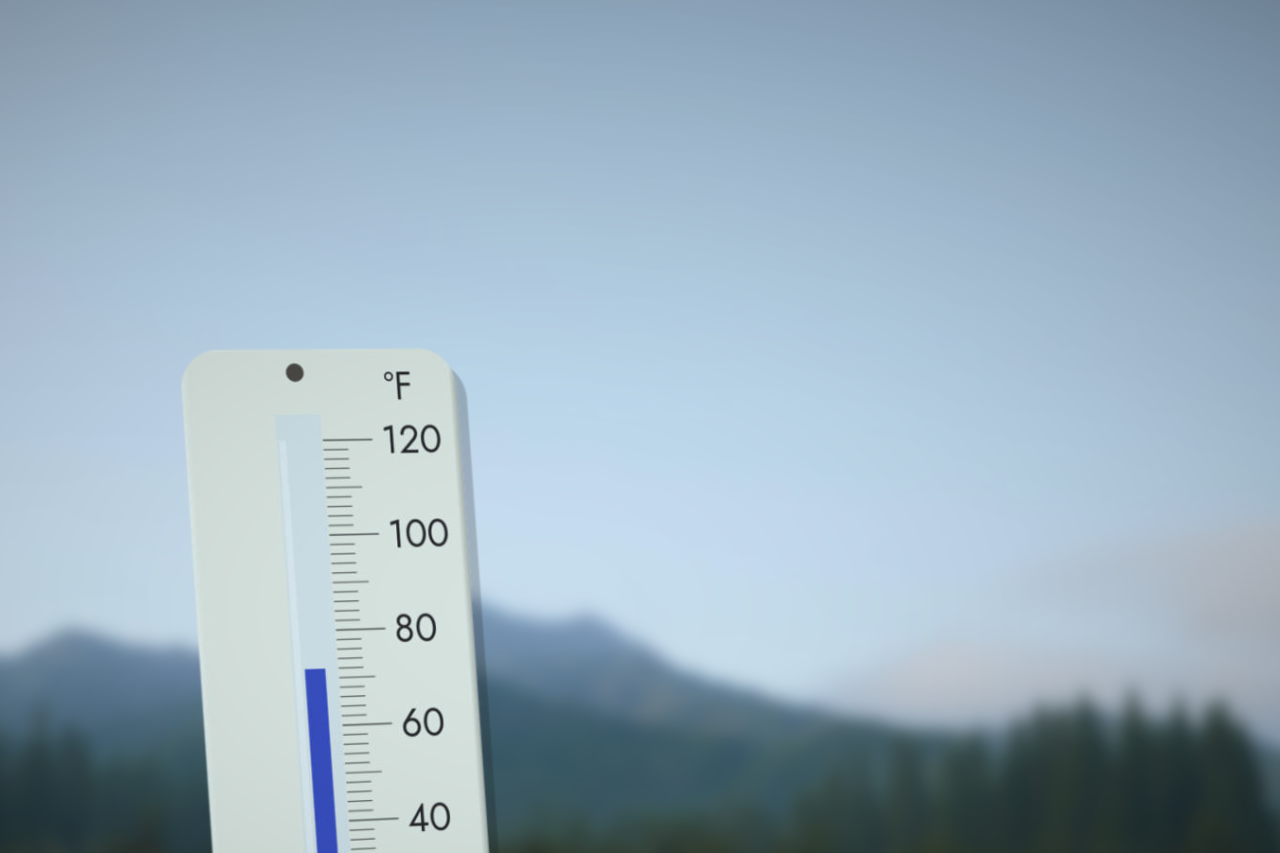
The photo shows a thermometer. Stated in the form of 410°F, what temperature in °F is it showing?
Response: 72°F
